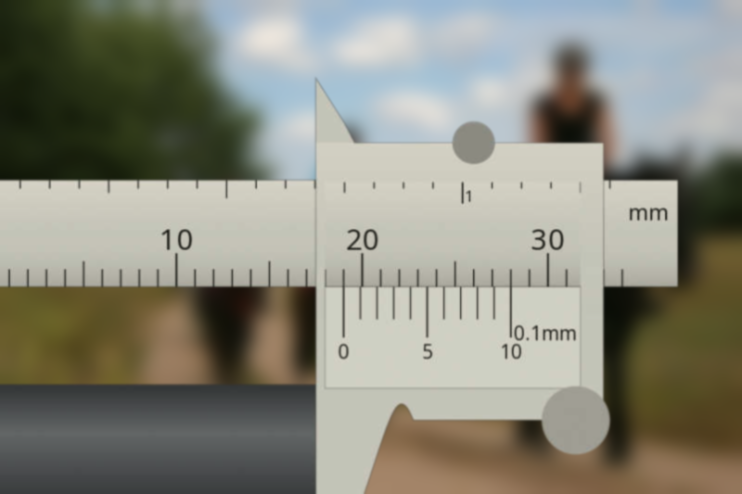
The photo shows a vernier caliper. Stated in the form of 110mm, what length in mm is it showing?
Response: 19.0mm
